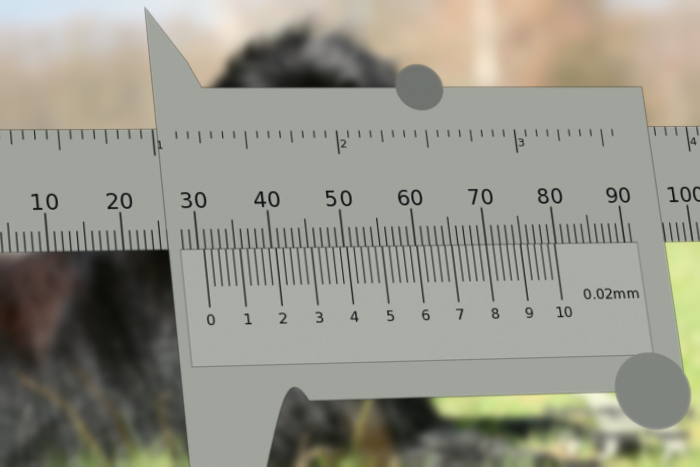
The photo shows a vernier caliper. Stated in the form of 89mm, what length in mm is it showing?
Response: 30.8mm
